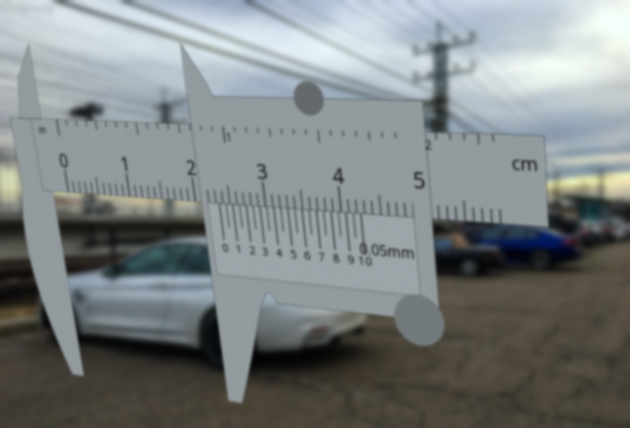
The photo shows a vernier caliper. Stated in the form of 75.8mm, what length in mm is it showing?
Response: 23.5mm
